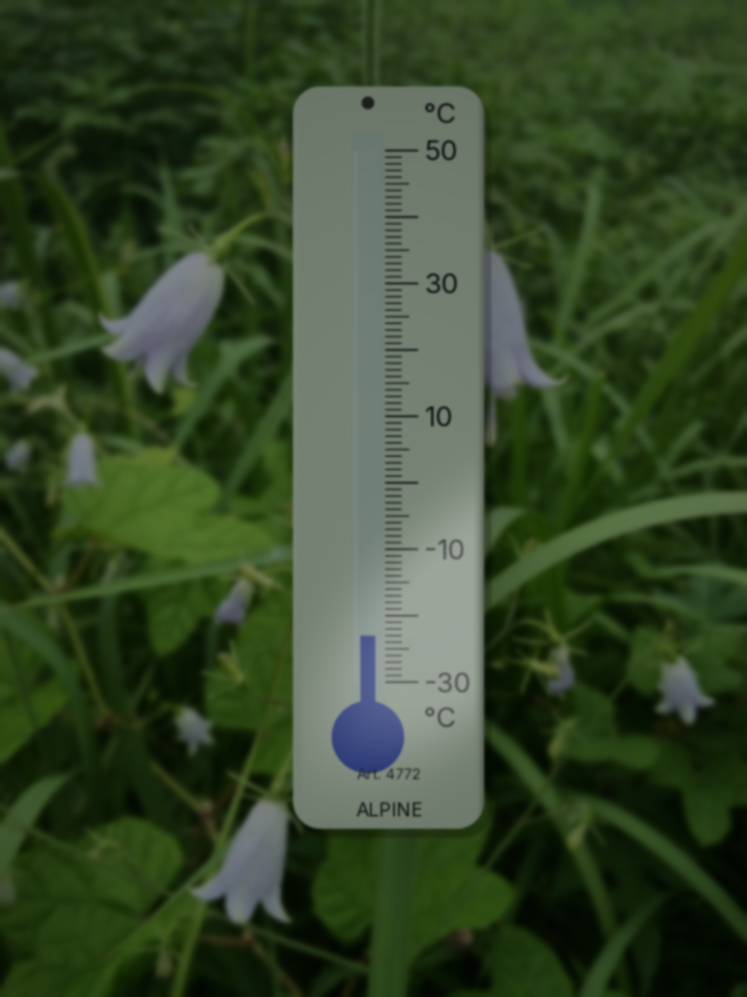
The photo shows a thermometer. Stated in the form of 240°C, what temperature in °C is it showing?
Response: -23°C
